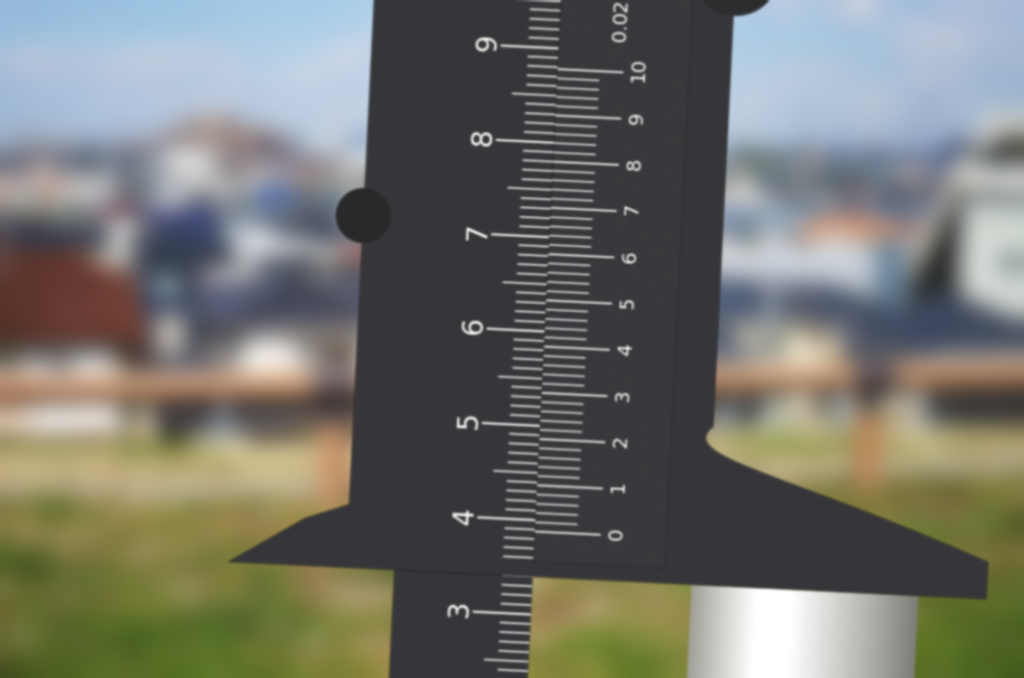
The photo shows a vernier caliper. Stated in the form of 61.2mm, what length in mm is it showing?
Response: 38.8mm
